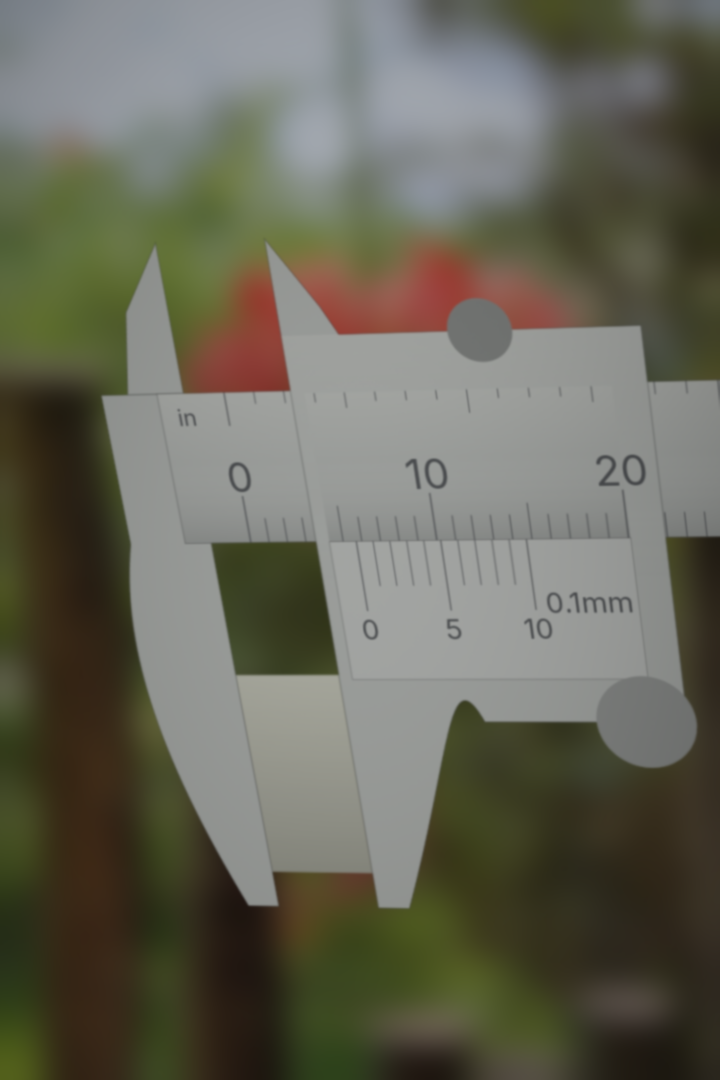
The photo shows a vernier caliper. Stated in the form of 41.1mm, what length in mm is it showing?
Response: 5.7mm
